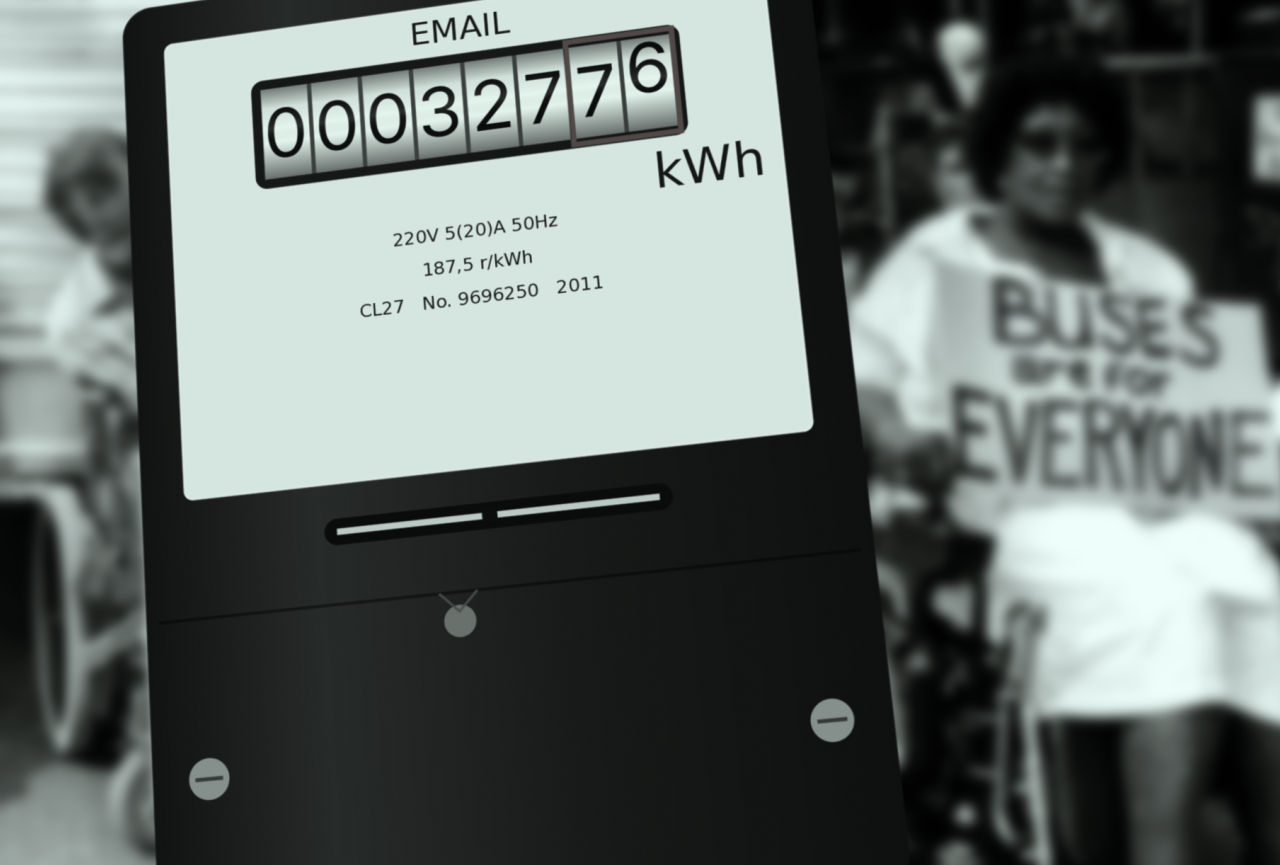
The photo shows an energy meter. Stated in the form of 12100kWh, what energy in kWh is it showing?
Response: 327.76kWh
